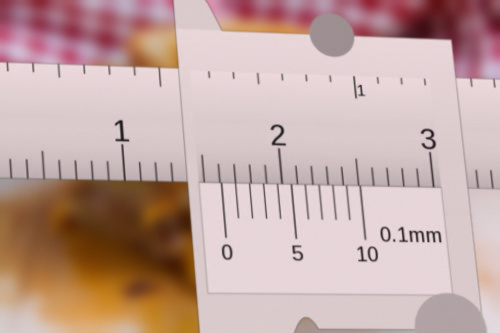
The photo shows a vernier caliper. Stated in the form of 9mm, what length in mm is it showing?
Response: 16.1mm
